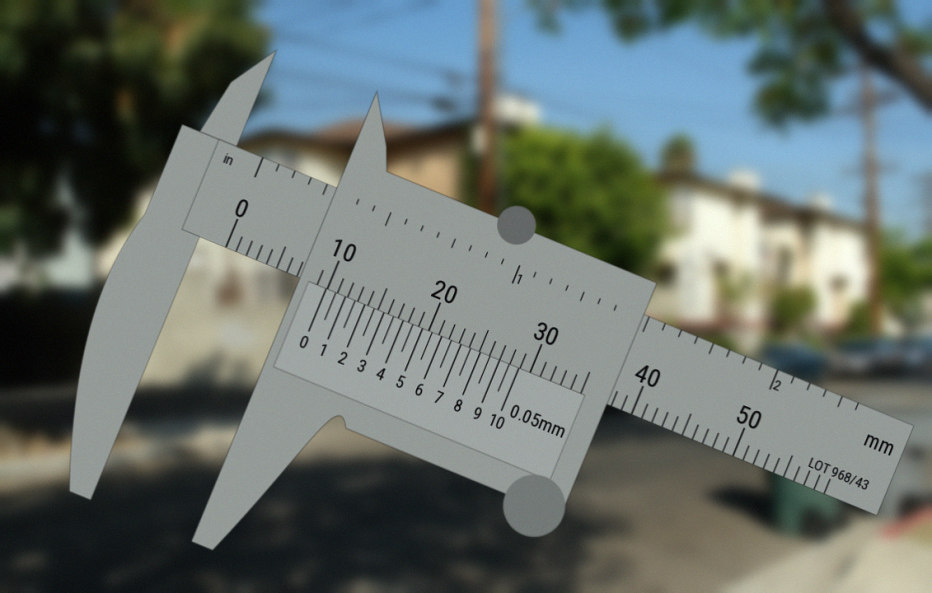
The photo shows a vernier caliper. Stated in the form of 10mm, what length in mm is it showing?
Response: 9.9mm
